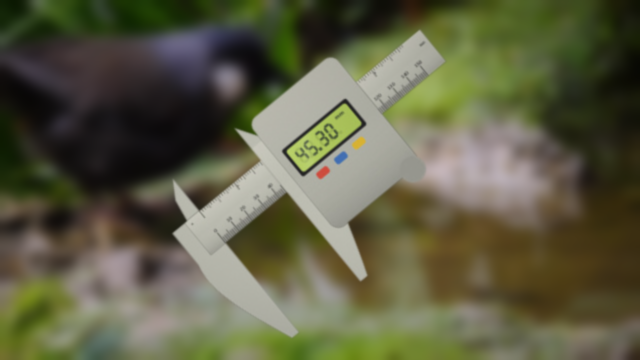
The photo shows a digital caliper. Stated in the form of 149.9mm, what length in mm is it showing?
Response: 45.30mm
